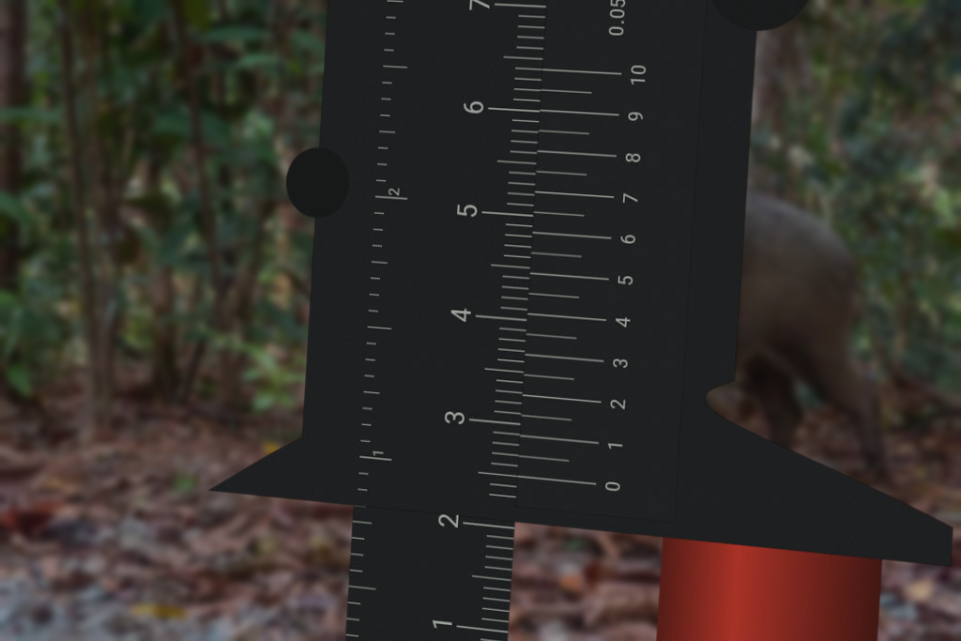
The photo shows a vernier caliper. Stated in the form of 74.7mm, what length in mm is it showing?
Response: 25.0mm
